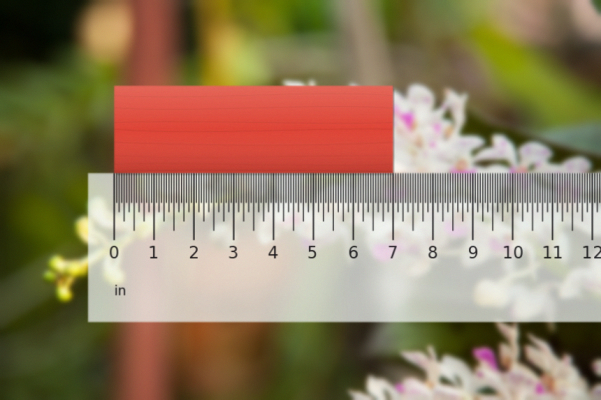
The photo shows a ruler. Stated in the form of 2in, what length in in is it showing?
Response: 7in
